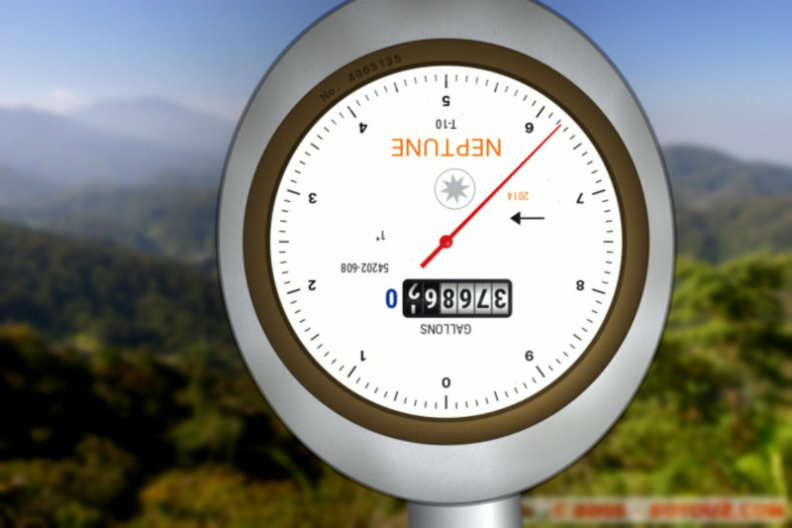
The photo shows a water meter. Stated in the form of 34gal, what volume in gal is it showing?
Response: 3768616.2gal
